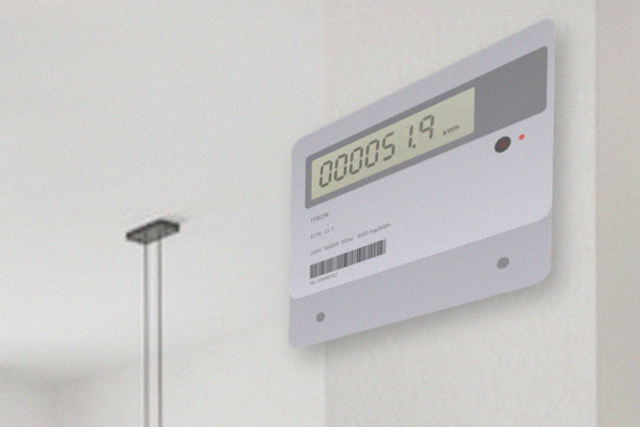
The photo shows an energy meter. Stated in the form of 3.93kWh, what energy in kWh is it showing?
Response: 51.9kWh
